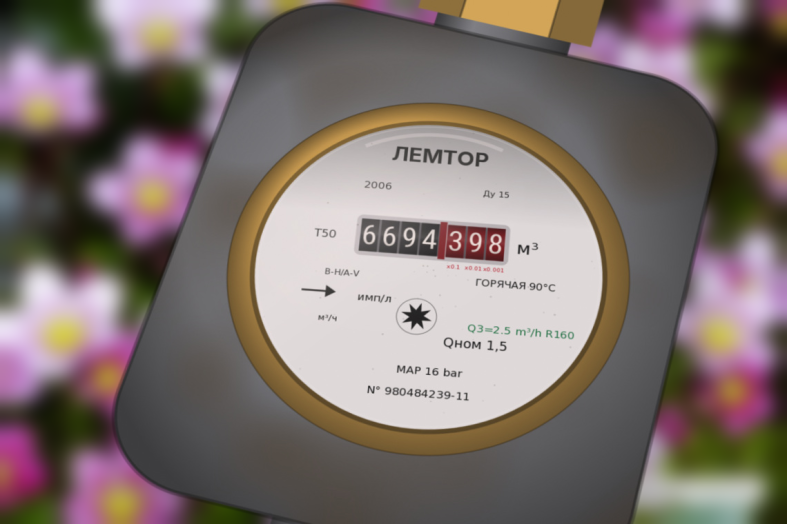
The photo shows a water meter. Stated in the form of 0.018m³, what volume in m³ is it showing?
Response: 6694.398m³
